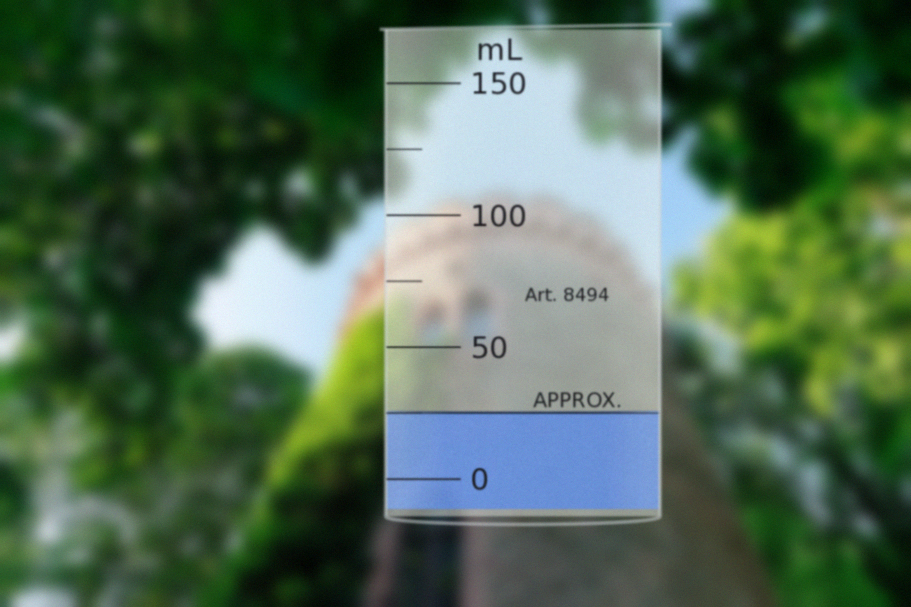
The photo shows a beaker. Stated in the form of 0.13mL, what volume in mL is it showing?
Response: 25mL
